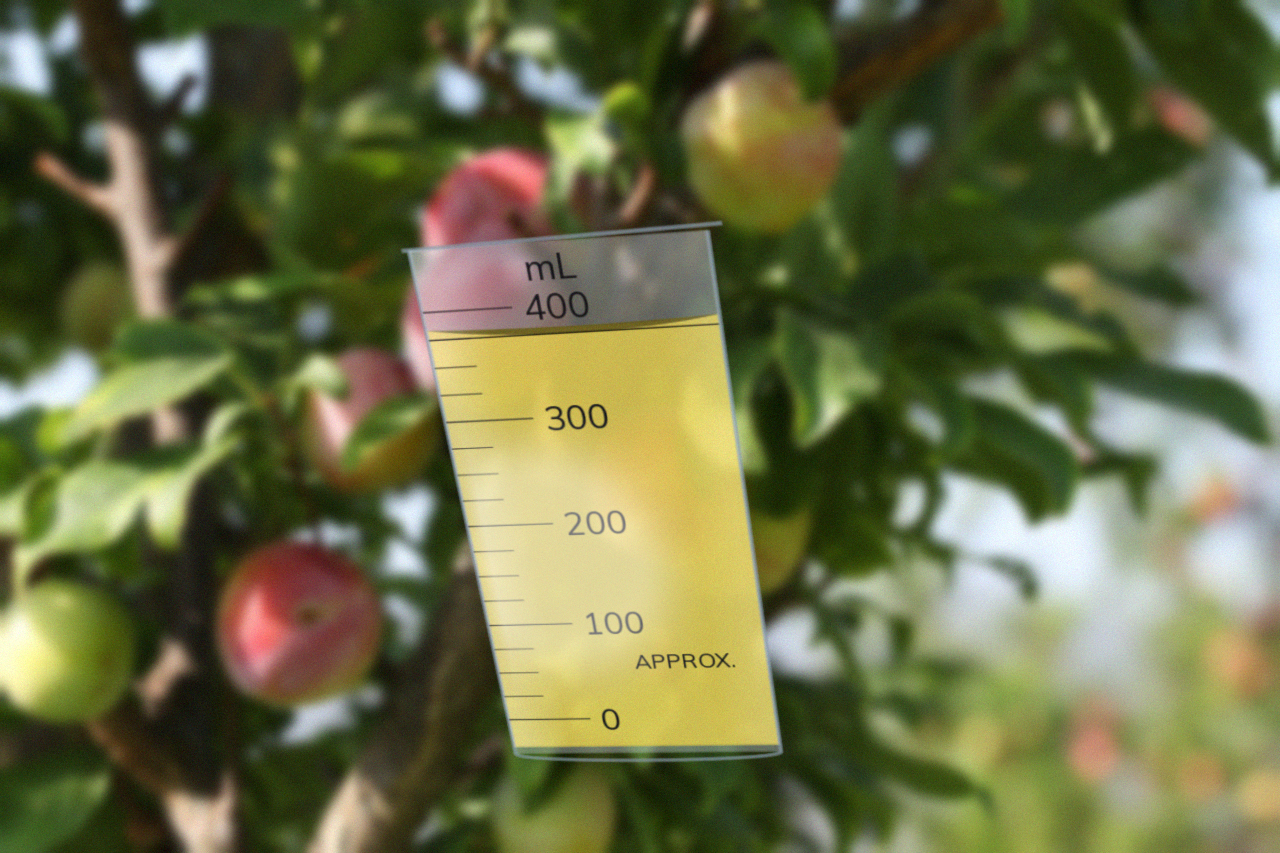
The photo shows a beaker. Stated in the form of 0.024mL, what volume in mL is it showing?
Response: 375mL
